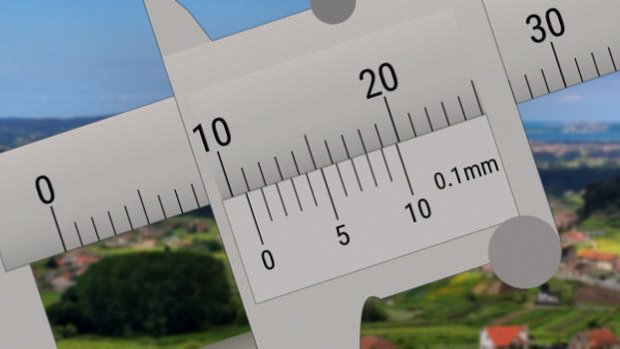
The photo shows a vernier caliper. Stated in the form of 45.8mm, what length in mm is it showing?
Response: 10.8mm
